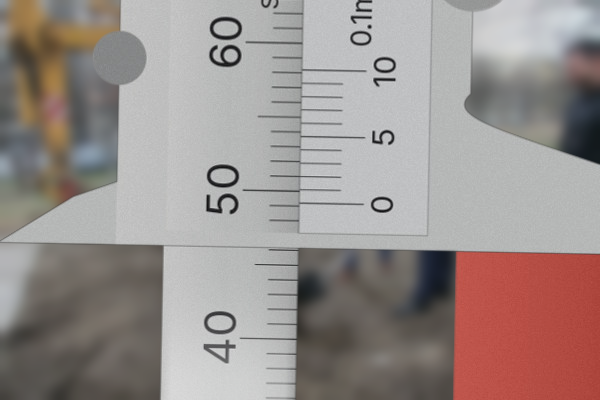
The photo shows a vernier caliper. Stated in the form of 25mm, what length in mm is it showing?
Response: 49.2mm
